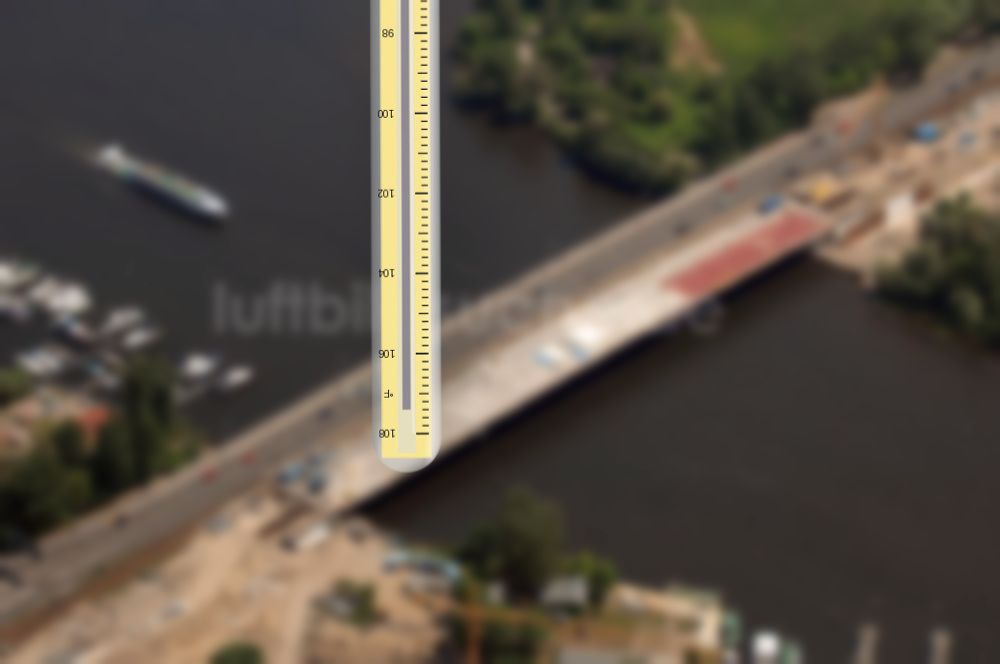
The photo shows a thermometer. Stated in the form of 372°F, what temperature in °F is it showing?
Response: 107.4°F
